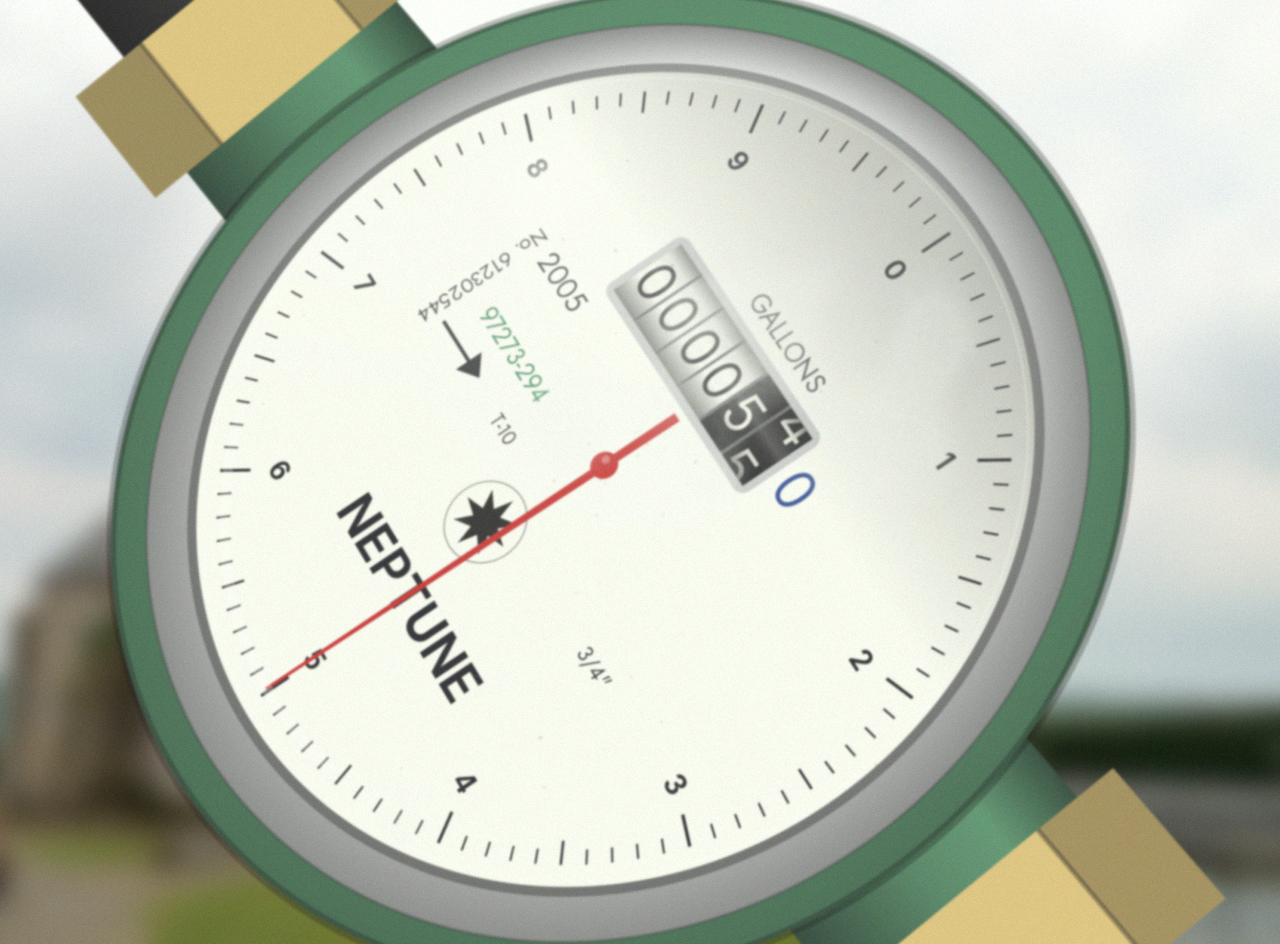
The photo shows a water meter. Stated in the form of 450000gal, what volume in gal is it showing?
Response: 545.0gal
